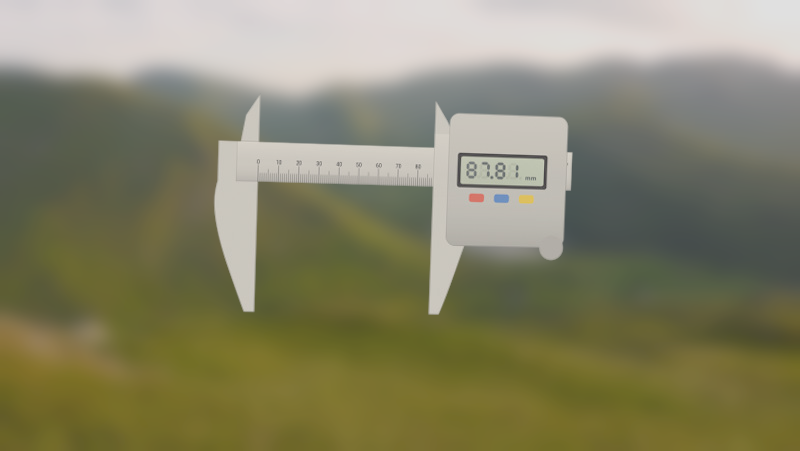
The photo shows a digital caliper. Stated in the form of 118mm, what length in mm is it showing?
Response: 87.81mm
